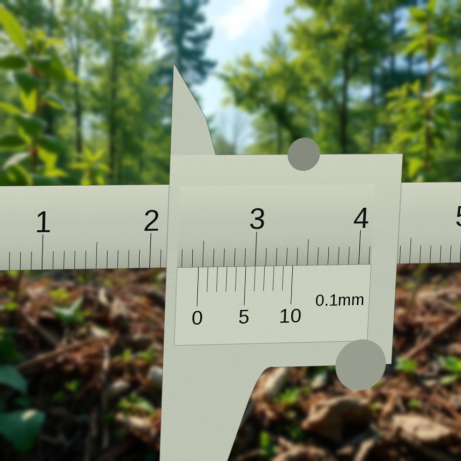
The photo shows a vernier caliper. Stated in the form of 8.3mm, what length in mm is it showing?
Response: 24.6mm
